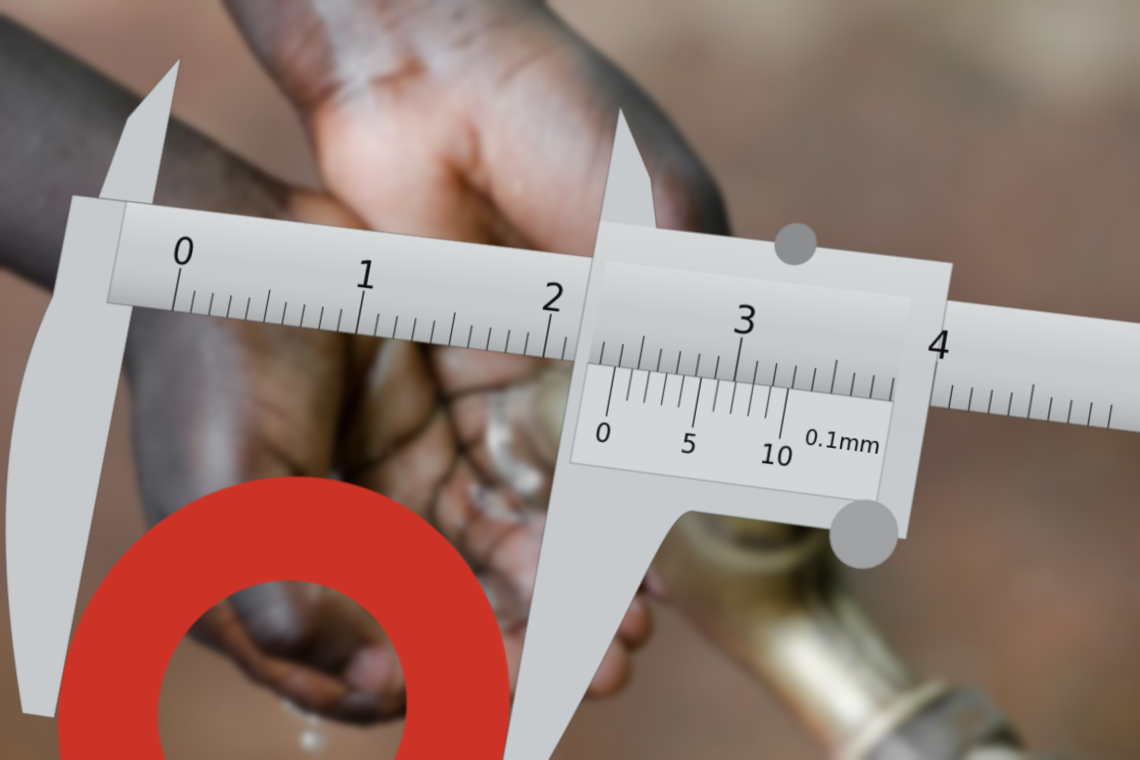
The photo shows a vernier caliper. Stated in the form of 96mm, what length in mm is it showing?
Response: 23.8mm
